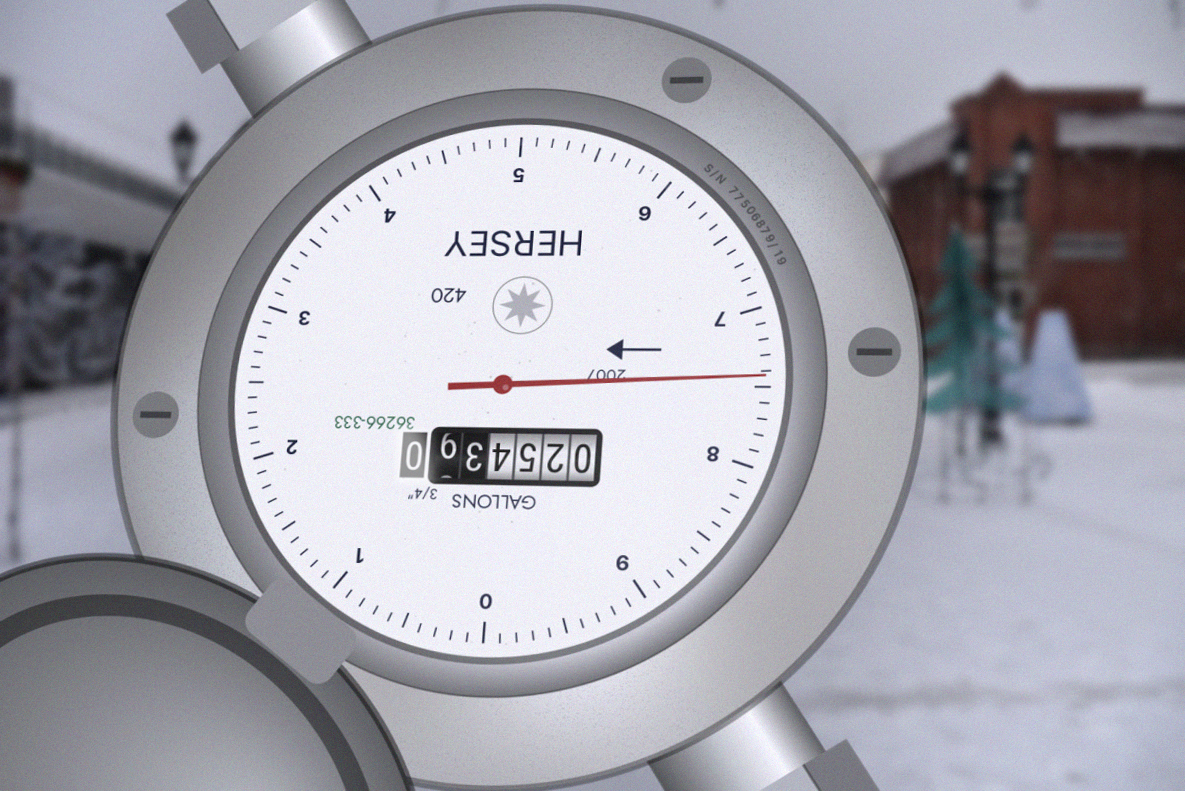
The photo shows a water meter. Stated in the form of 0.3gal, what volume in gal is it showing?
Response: 254387.4gal
